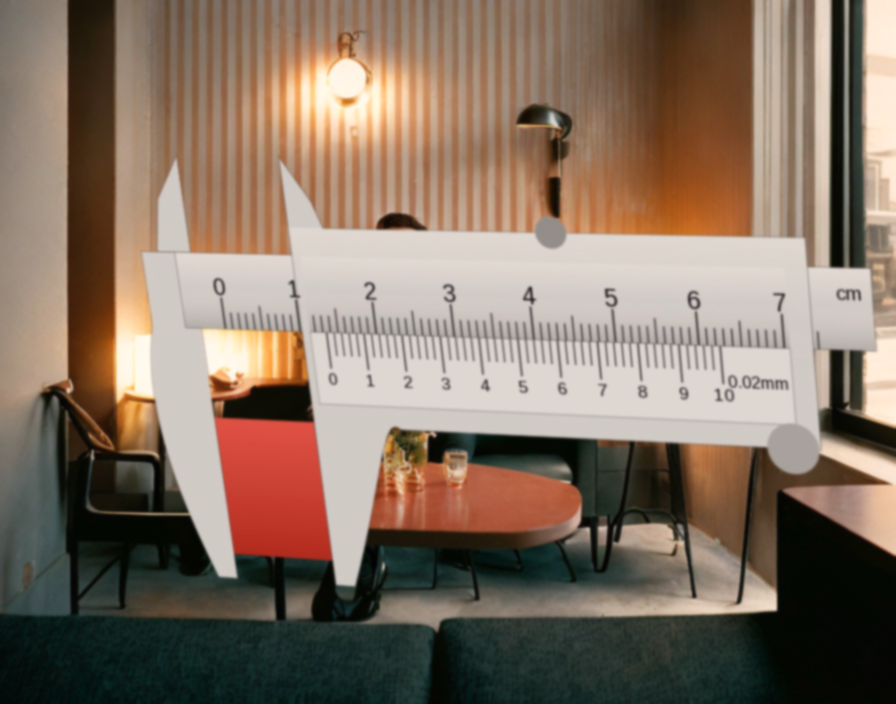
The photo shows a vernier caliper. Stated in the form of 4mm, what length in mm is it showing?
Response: 13.5mm
